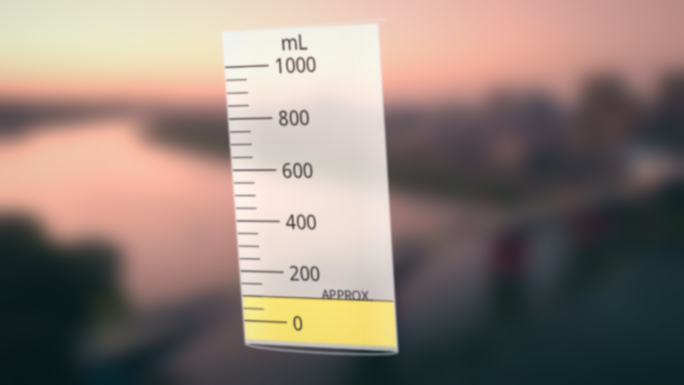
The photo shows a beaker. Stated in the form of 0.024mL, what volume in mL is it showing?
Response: 100mL
